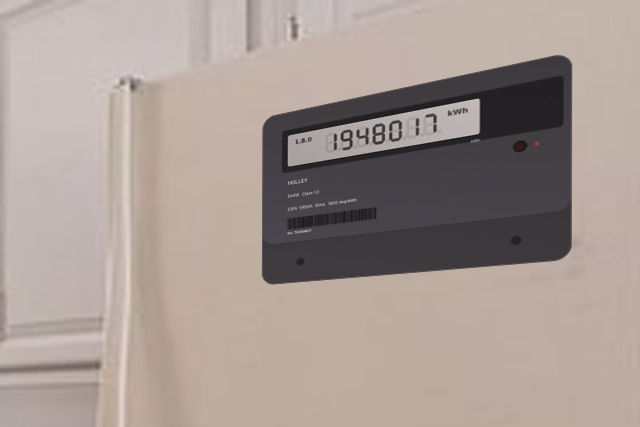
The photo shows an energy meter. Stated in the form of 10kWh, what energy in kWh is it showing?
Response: 1948017kWh
